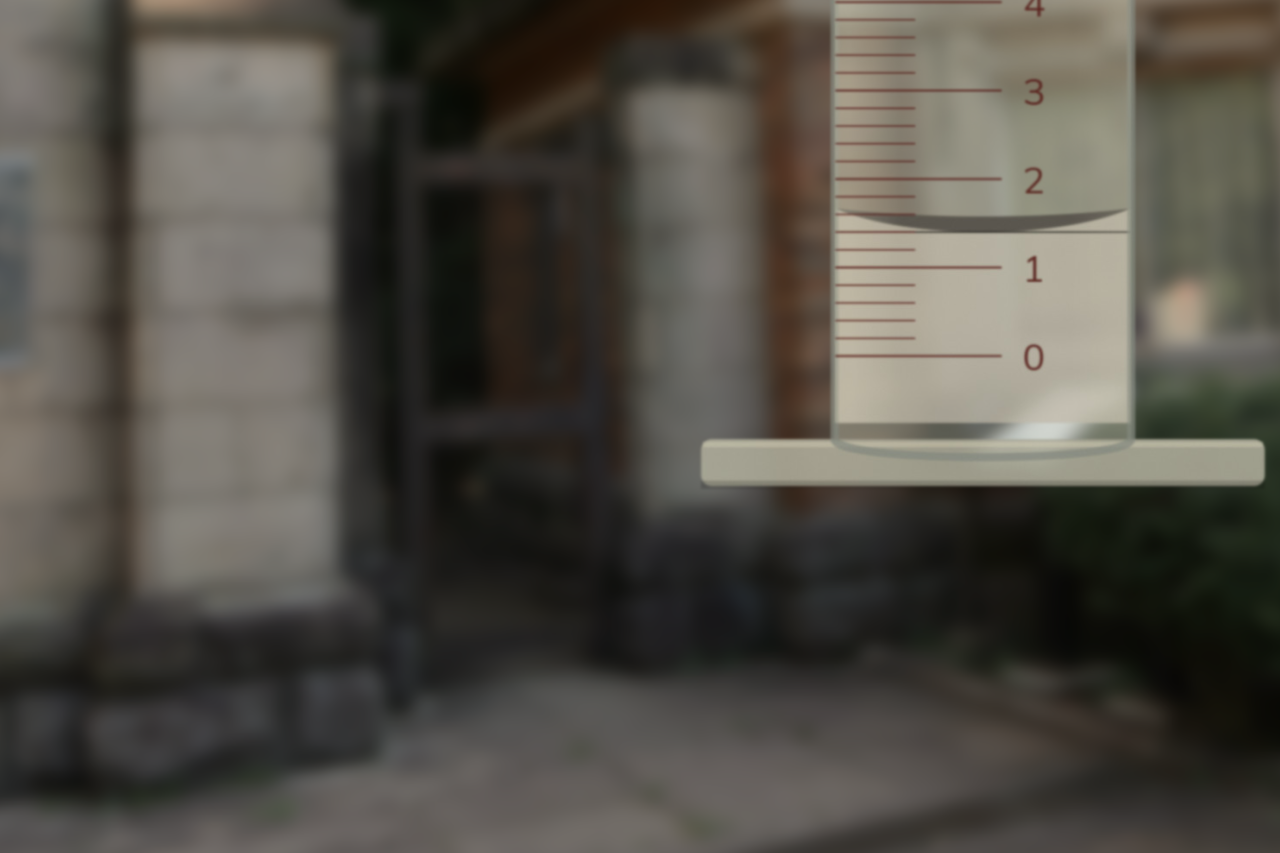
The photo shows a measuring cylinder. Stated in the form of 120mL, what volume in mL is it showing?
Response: 1.4mL
